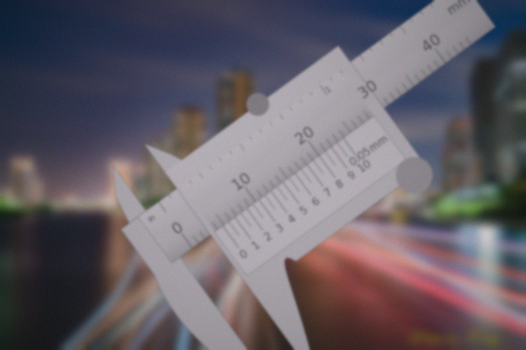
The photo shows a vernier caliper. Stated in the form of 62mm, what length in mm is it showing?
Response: 4.8mm
